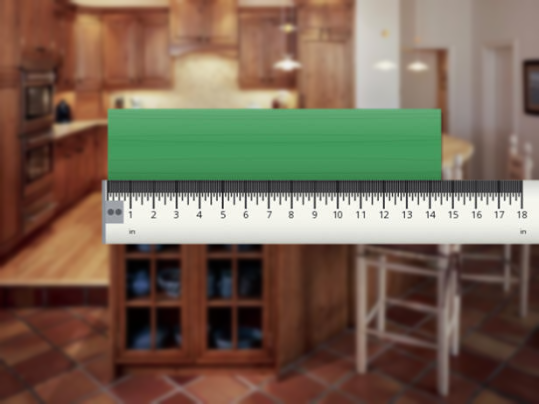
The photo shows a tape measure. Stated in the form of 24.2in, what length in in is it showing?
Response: 14.5in
